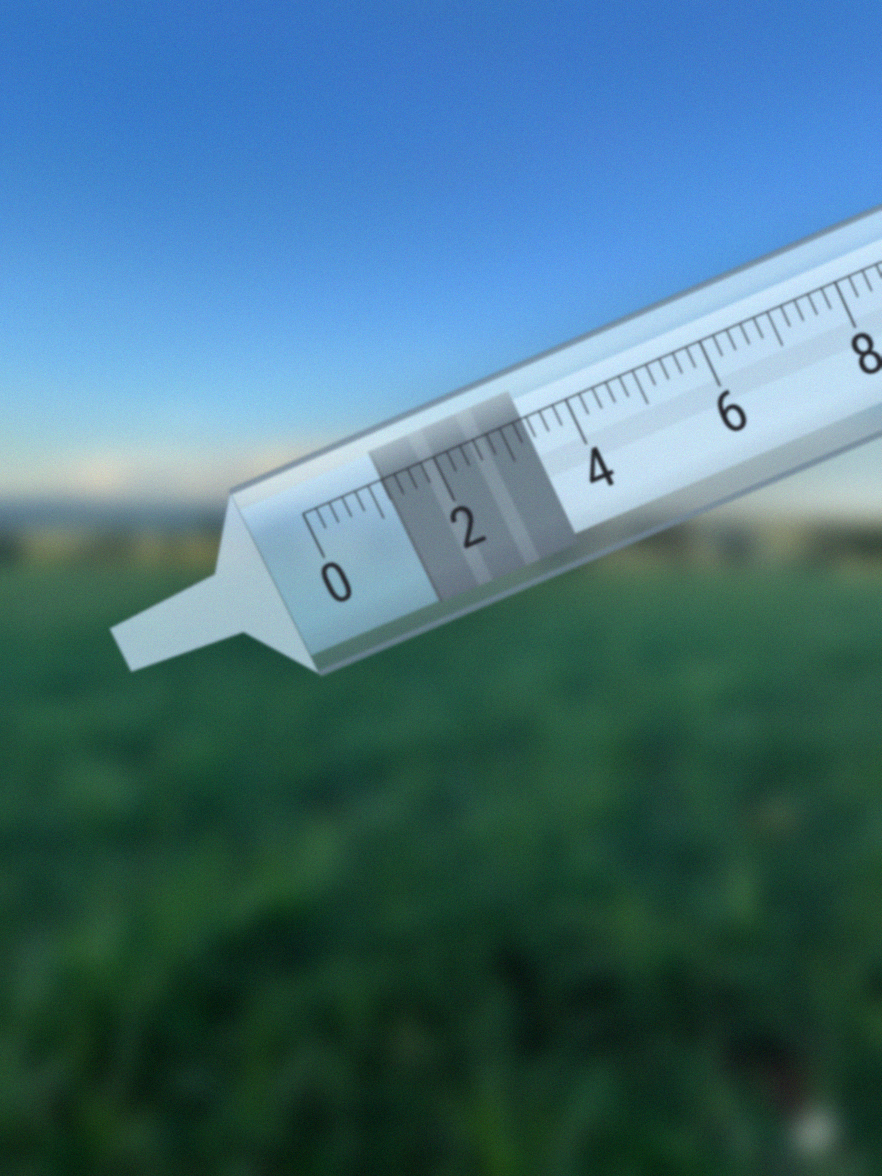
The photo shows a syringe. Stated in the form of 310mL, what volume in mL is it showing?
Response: 1.2mL
